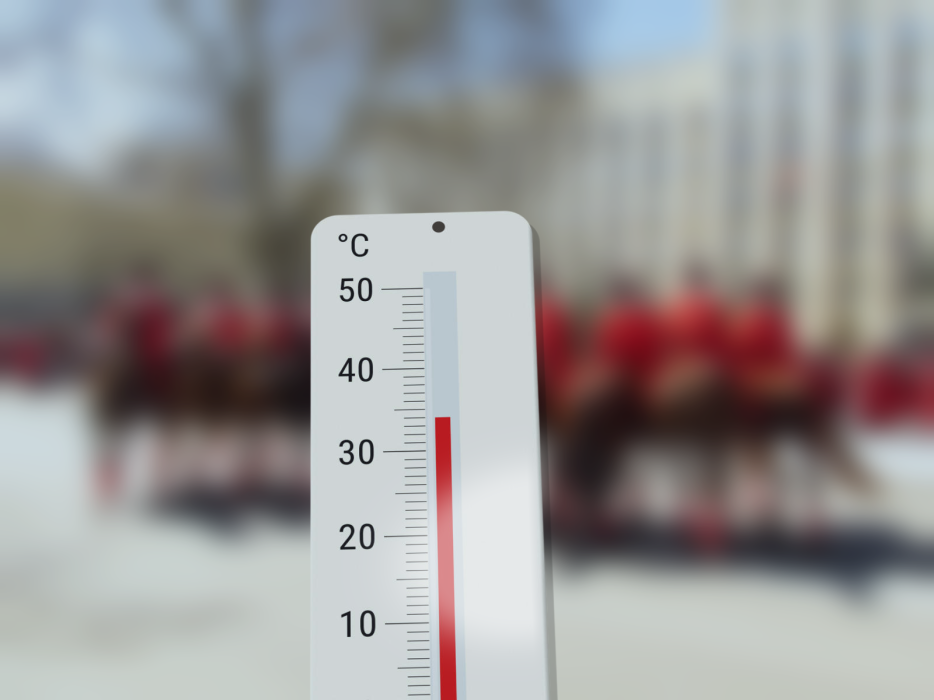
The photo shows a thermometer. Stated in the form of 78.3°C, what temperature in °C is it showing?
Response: 34°C
